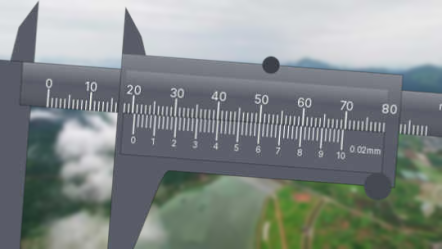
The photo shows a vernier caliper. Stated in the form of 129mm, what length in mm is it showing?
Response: 20.5mm
